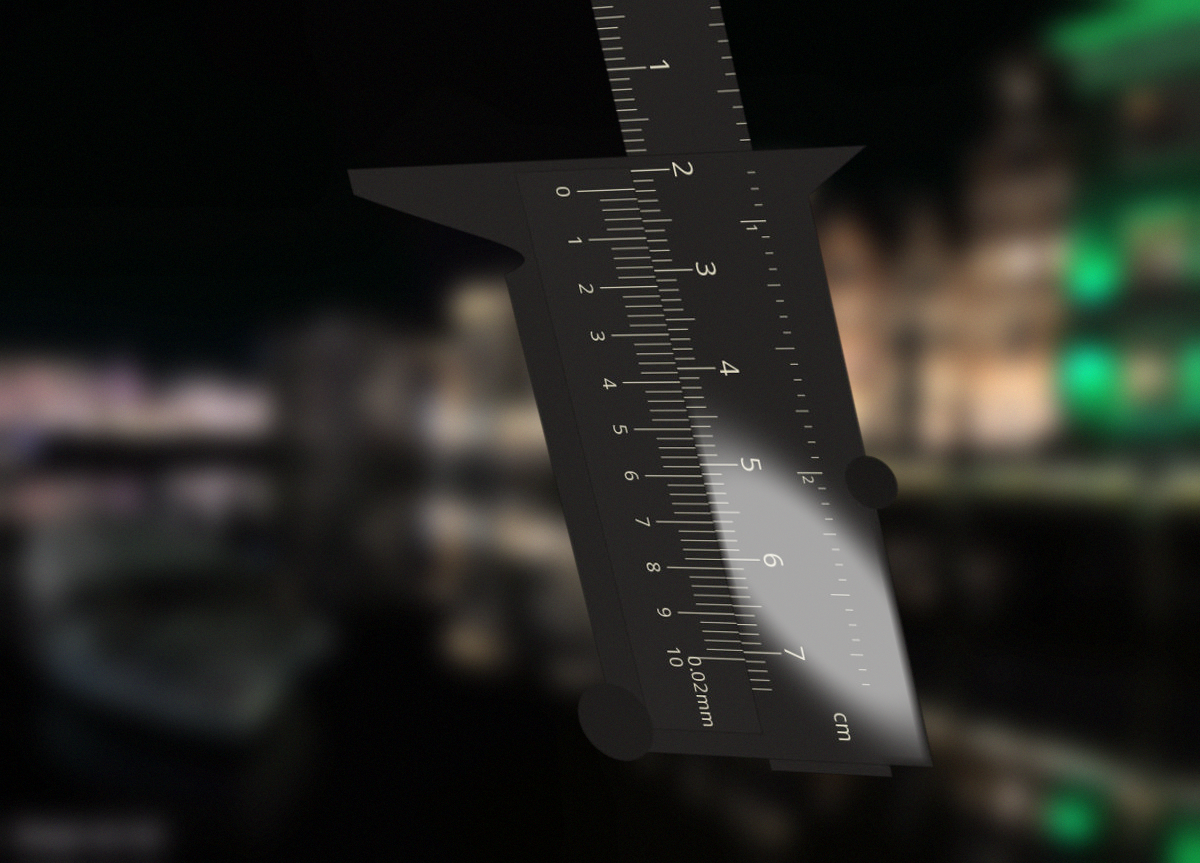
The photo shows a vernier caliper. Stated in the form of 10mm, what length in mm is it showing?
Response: 21.8mm
